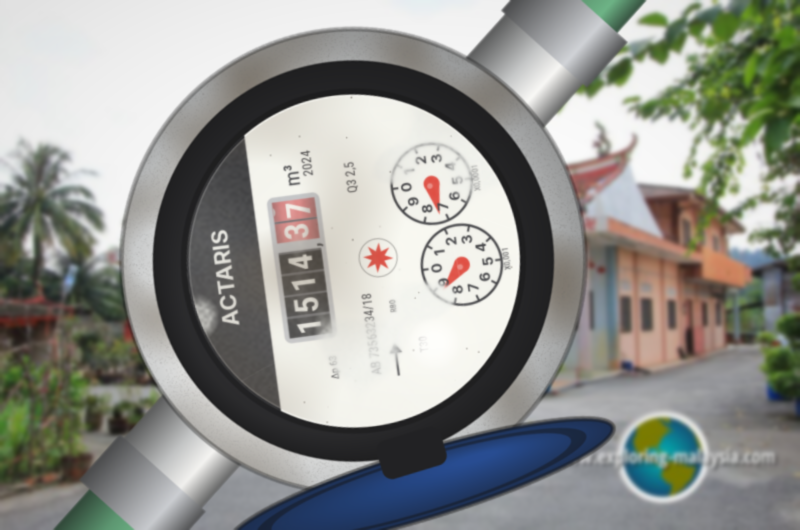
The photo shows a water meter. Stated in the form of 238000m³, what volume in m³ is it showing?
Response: 1514.3687m³
